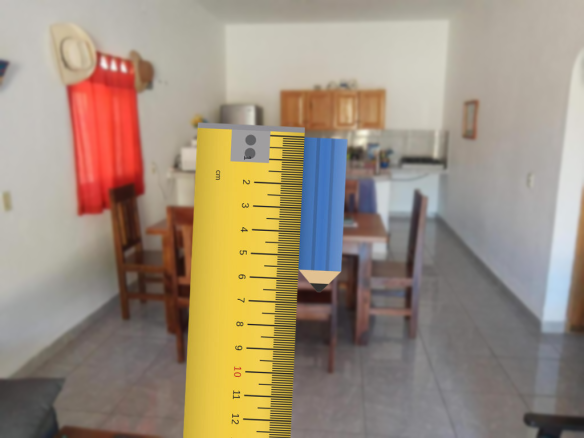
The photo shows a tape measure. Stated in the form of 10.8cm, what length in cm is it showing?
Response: 6.5cm
